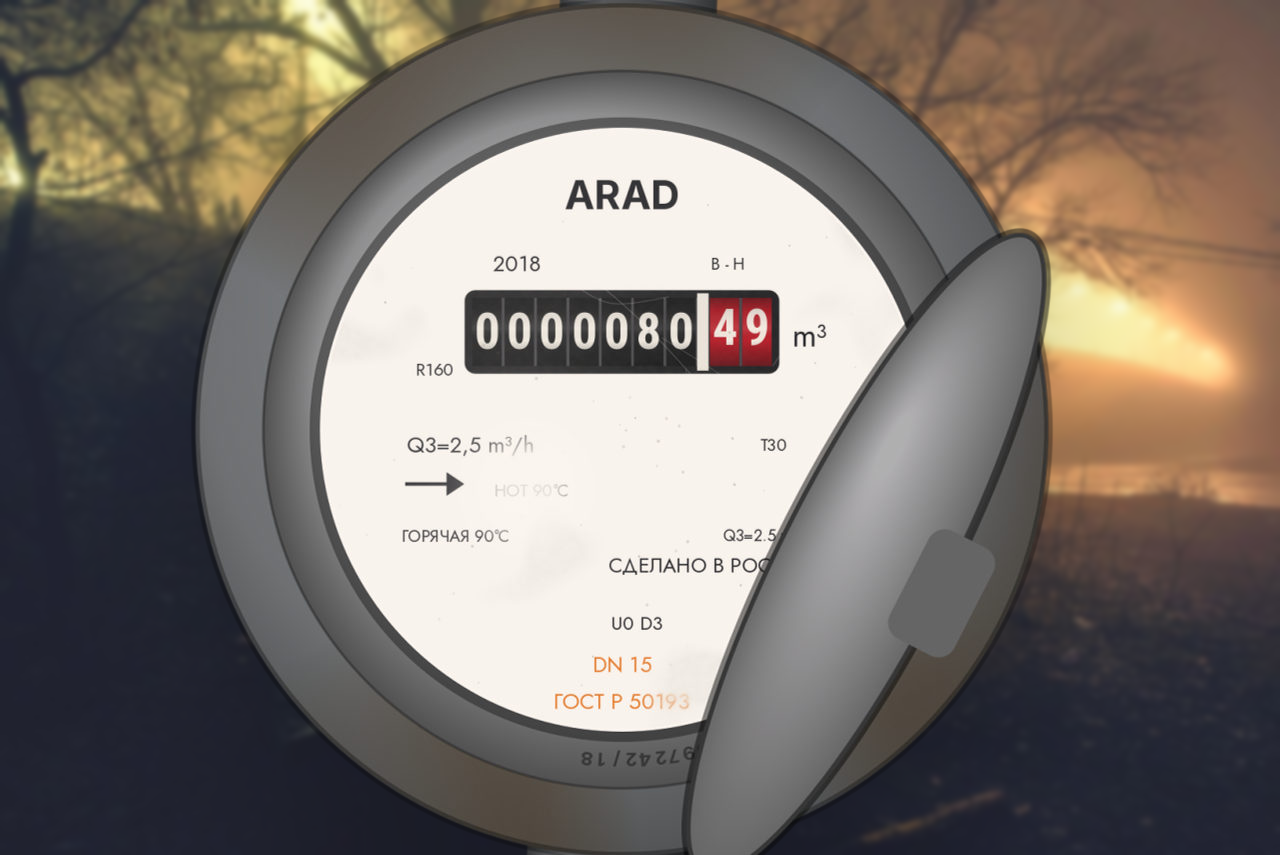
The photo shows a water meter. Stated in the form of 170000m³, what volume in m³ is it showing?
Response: 80.49m³
